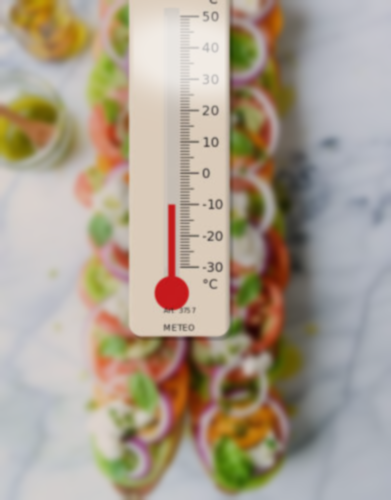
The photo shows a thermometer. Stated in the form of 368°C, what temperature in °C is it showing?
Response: -10°C
